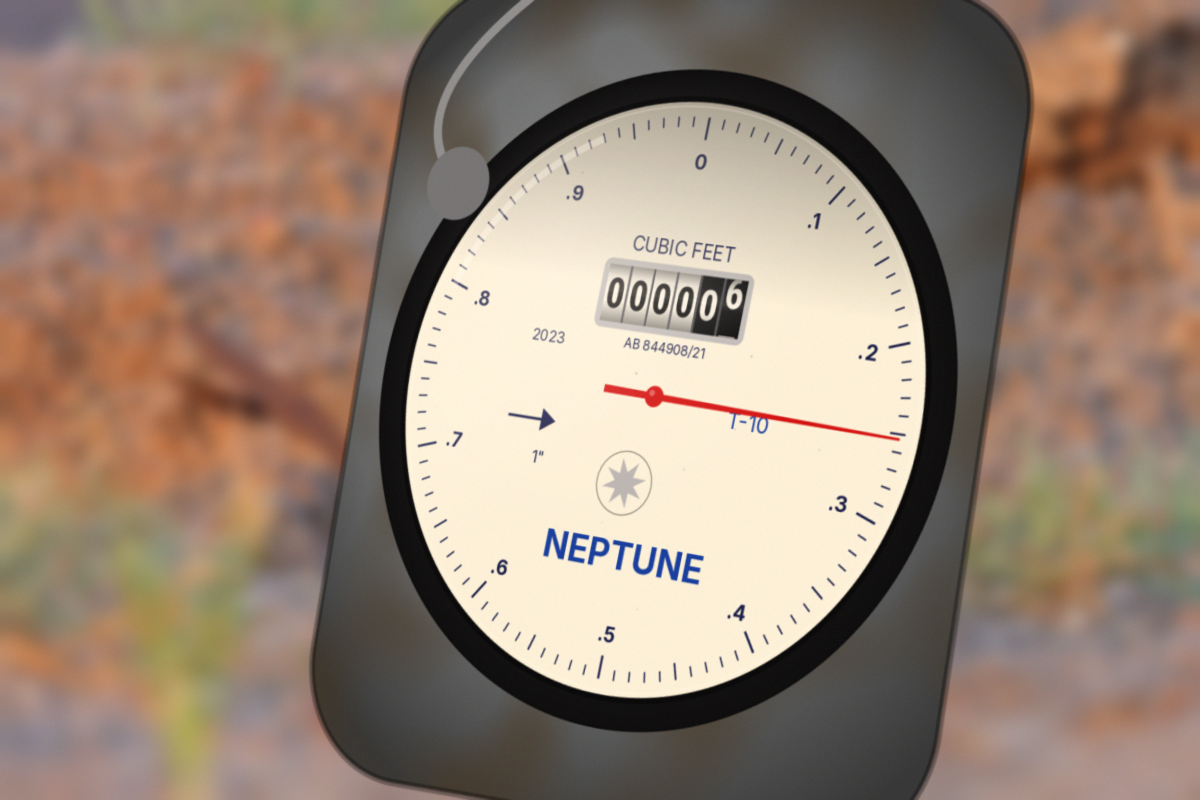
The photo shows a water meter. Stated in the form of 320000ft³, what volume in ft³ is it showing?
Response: 6.25ft³
